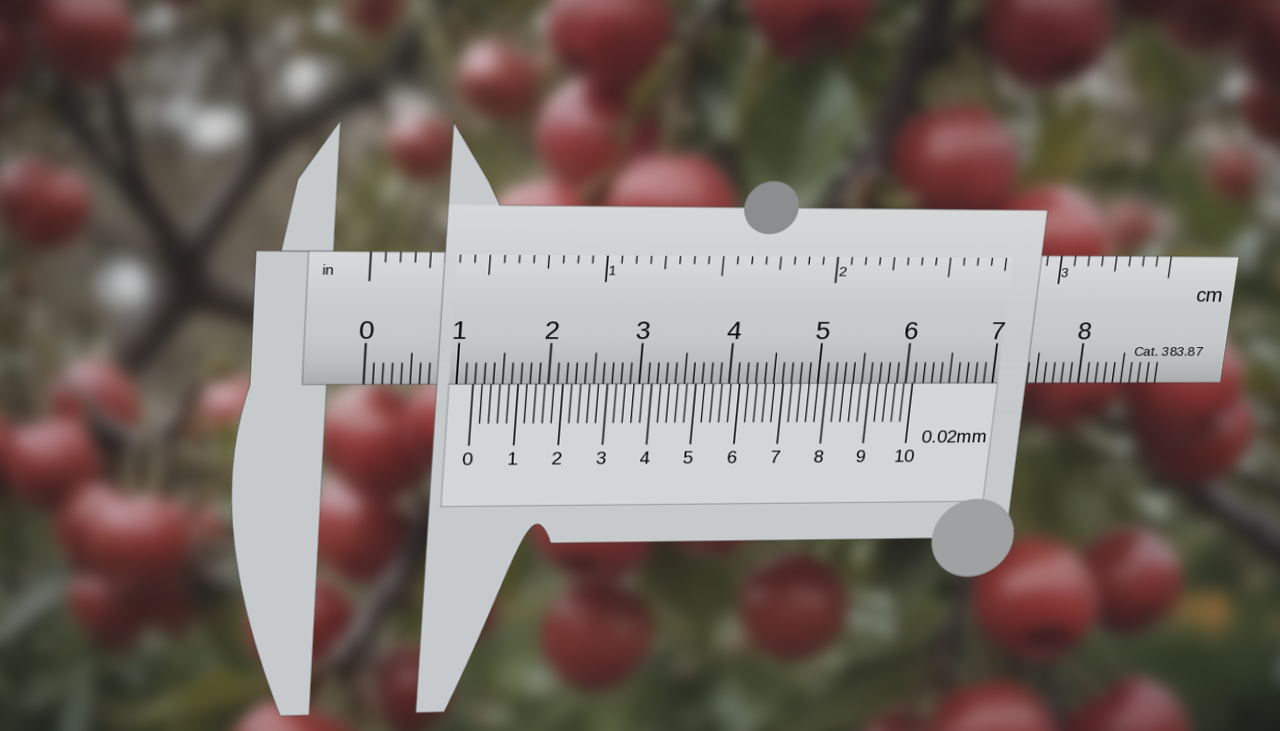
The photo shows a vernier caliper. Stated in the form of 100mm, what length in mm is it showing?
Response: 11.8mm
